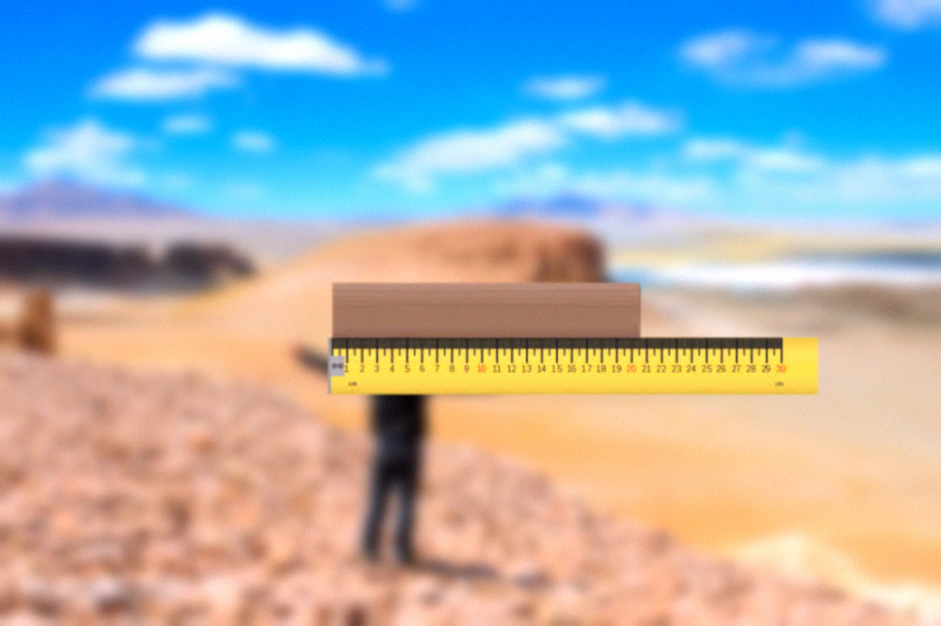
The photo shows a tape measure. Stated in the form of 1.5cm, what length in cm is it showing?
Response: 20.5cm
